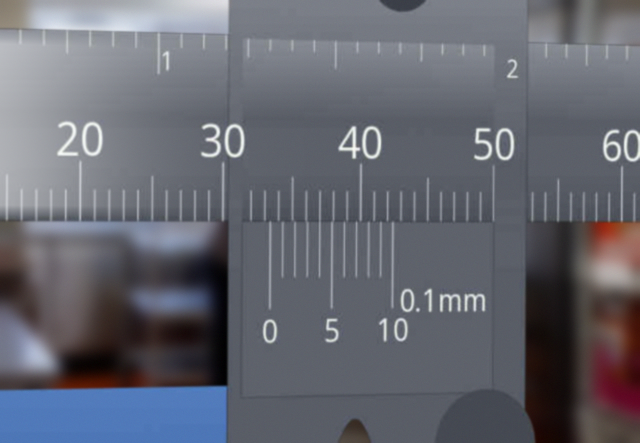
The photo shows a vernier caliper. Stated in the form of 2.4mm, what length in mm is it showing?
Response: 33.4mm
